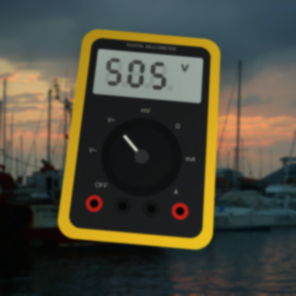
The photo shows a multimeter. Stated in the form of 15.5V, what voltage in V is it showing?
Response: 505V
